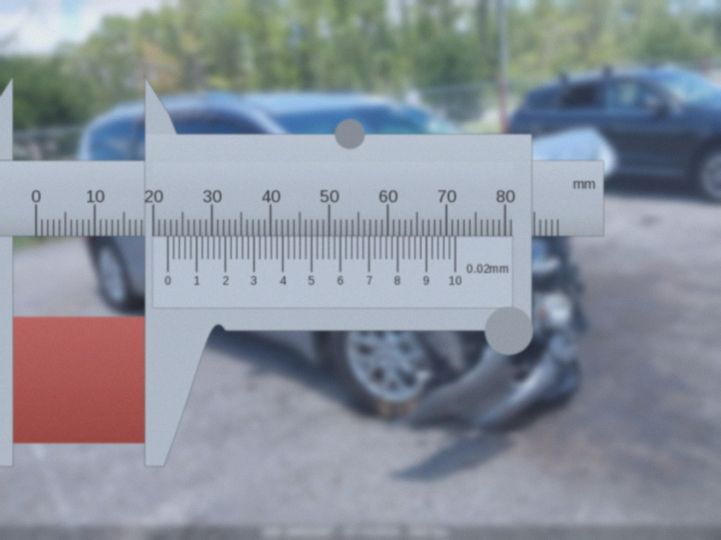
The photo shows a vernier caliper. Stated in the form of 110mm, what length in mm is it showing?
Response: 22.5mm
